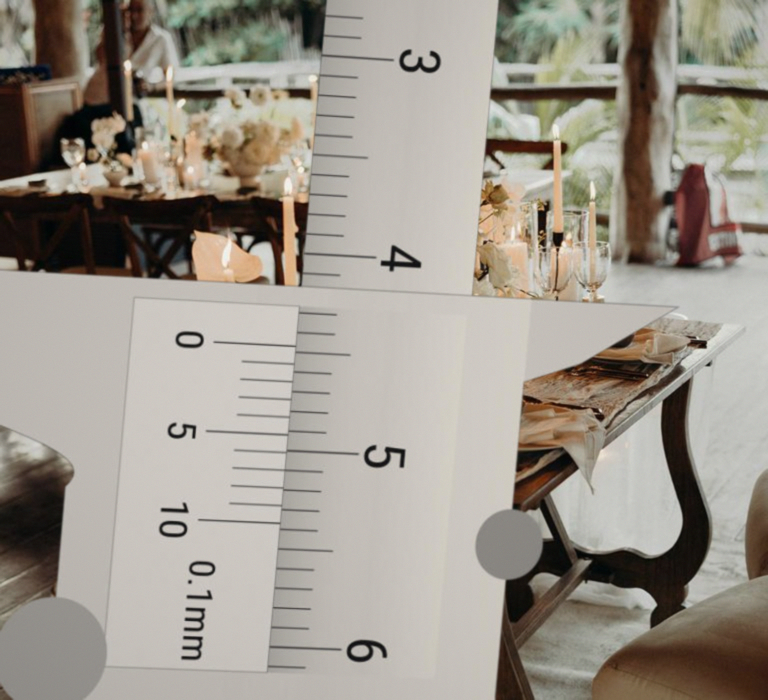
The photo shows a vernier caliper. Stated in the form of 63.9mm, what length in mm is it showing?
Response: 44.7mm
